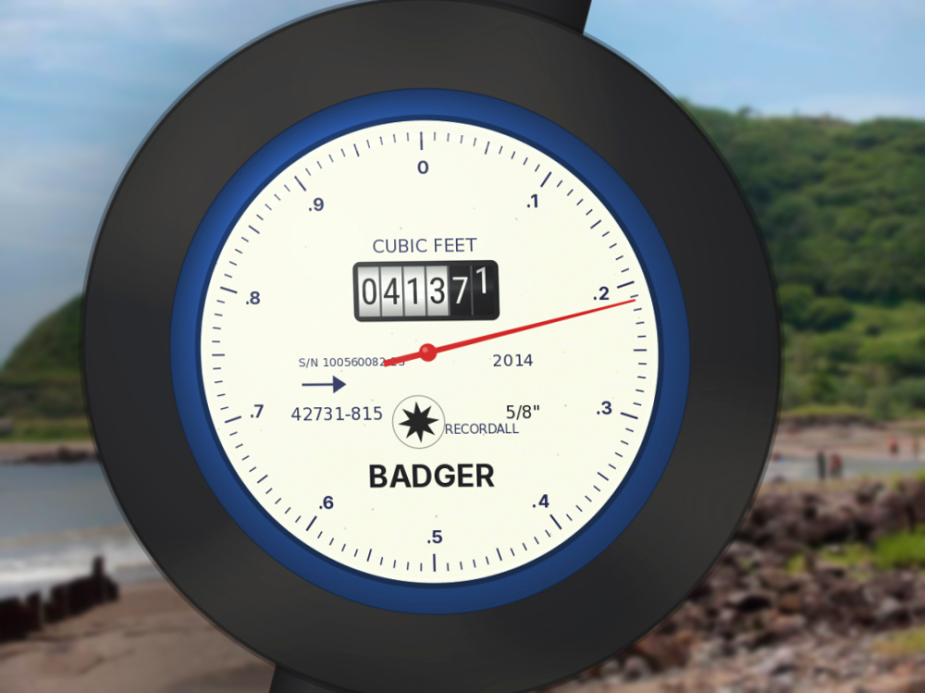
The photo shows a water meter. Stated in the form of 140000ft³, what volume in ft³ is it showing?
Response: 41371.21ft³
